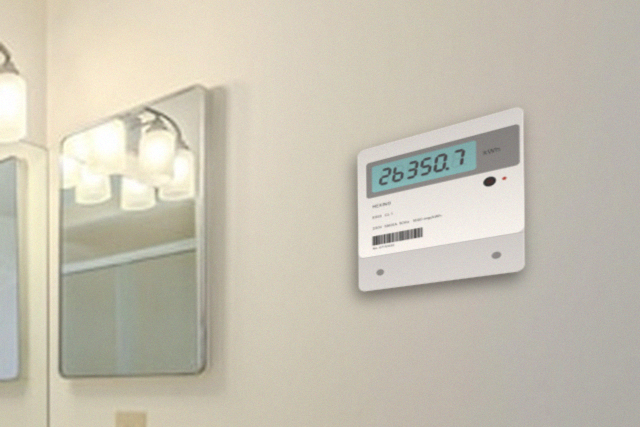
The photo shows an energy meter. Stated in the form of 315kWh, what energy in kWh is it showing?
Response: 26350.7kWh
